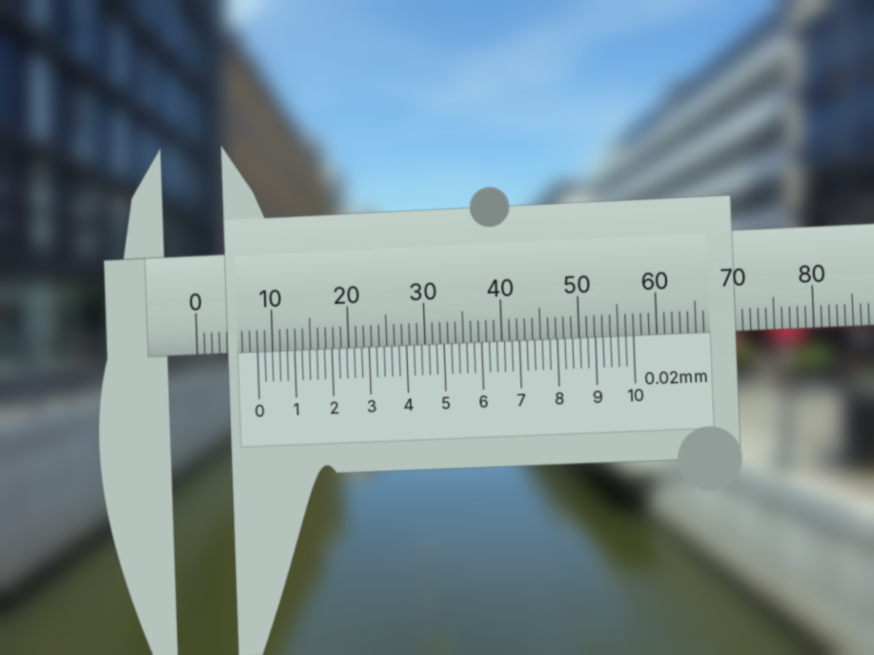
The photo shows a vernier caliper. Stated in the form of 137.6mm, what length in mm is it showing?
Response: 8.0mm
